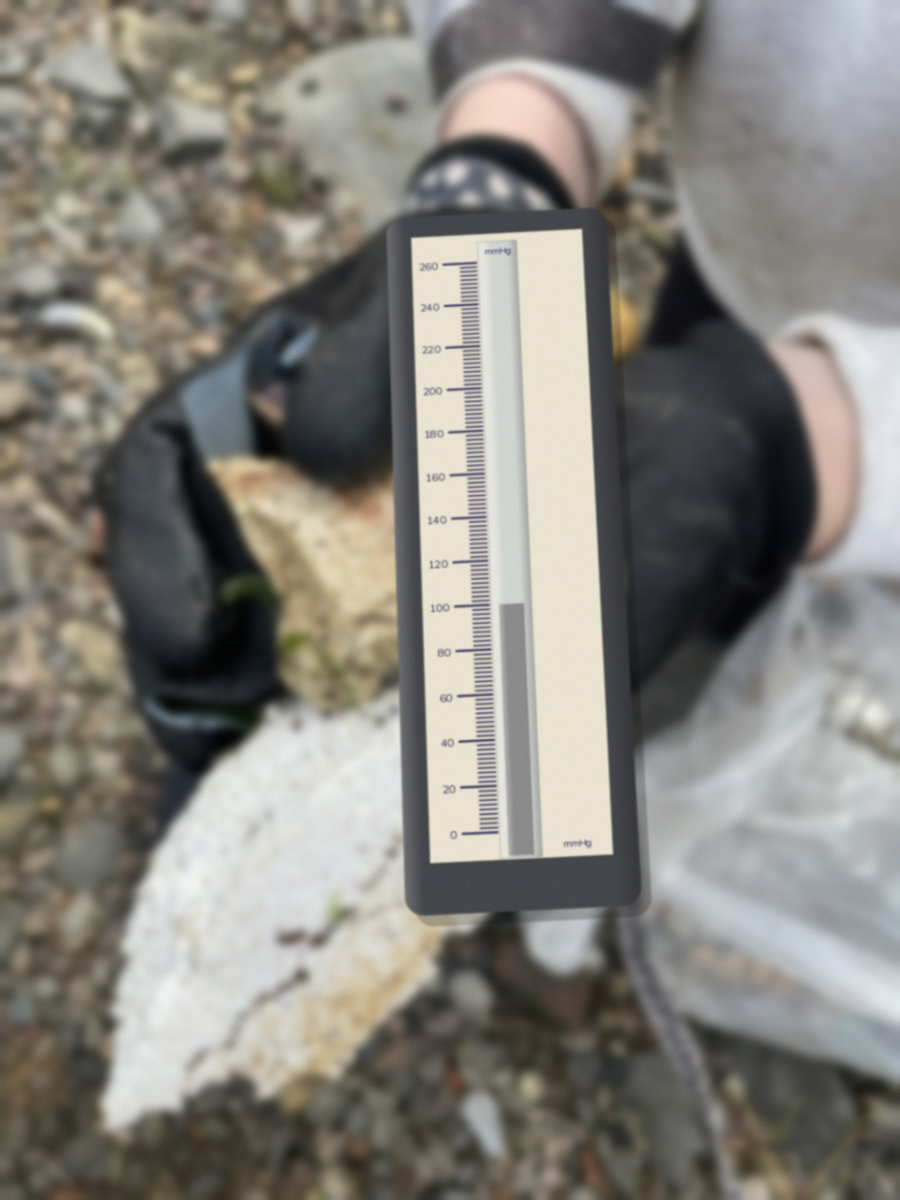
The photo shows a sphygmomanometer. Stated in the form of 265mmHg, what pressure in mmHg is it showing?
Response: 100mmHg
